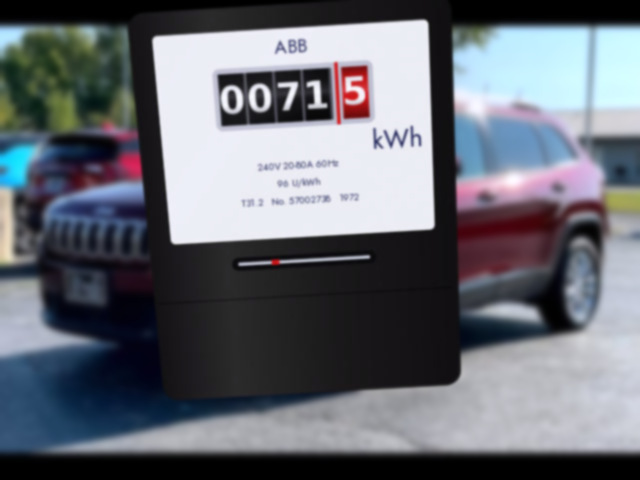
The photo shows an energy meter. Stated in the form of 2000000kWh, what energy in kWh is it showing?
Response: 71.5kWh
